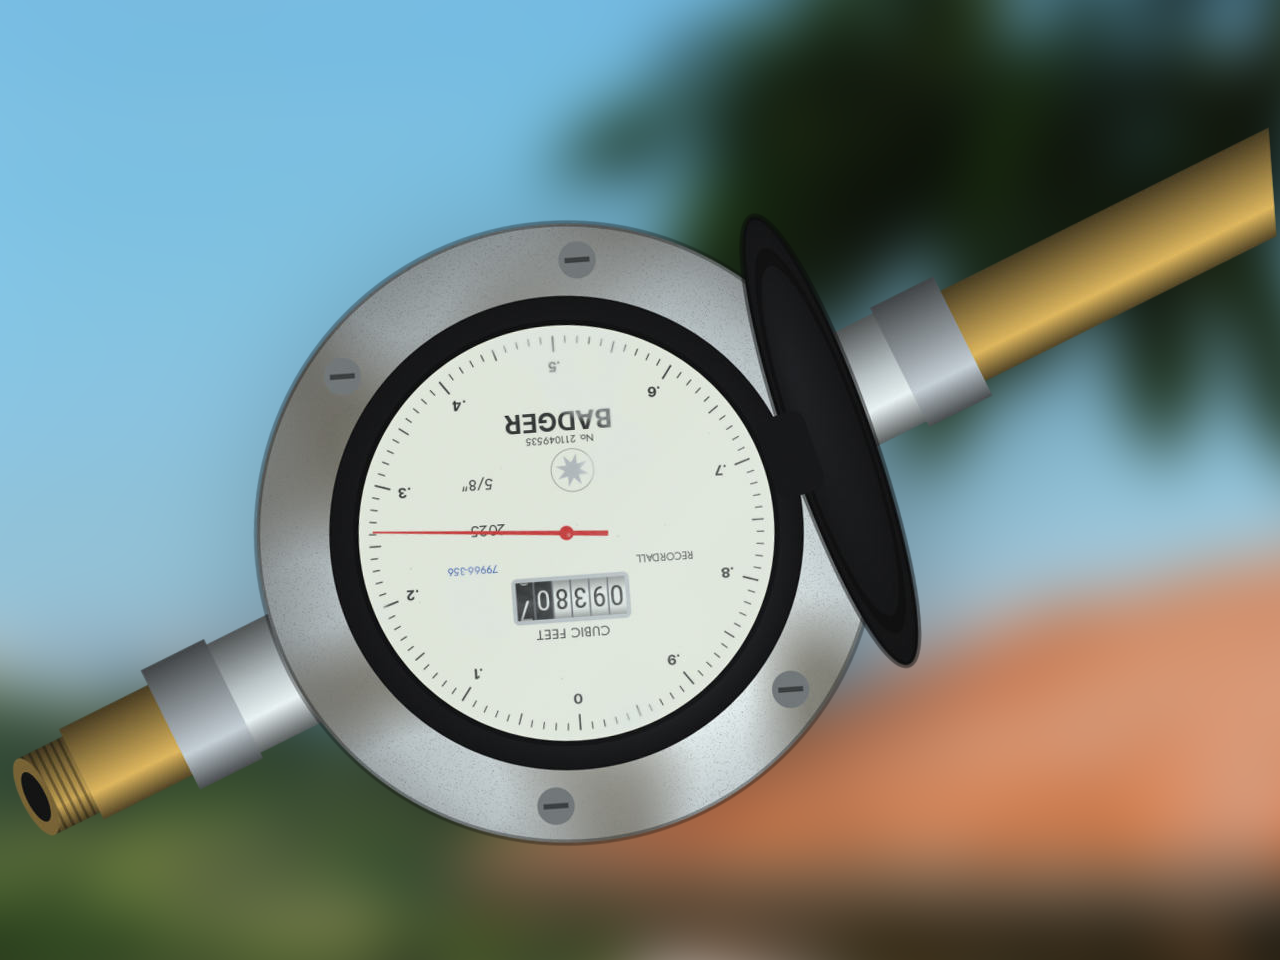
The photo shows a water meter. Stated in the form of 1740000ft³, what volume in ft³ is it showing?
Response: 93807.26ft³
